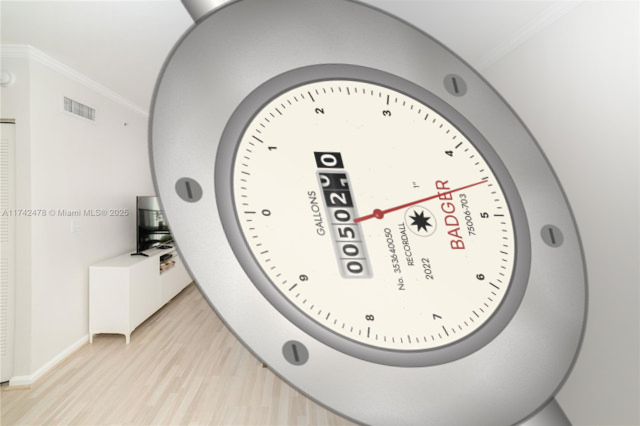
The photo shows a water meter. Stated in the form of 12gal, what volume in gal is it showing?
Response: 50204.5gal
